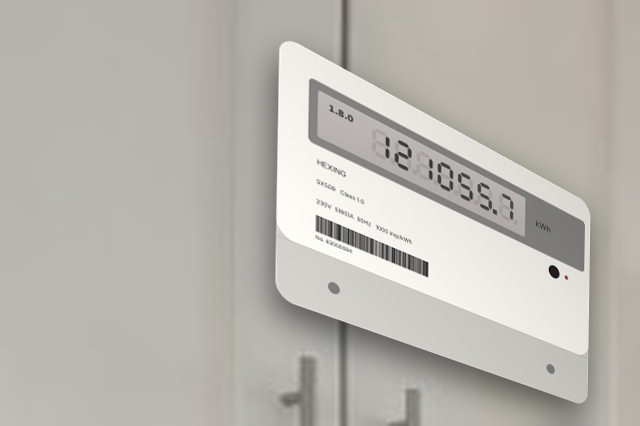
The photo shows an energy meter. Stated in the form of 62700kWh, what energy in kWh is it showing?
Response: 121055.7kWh
